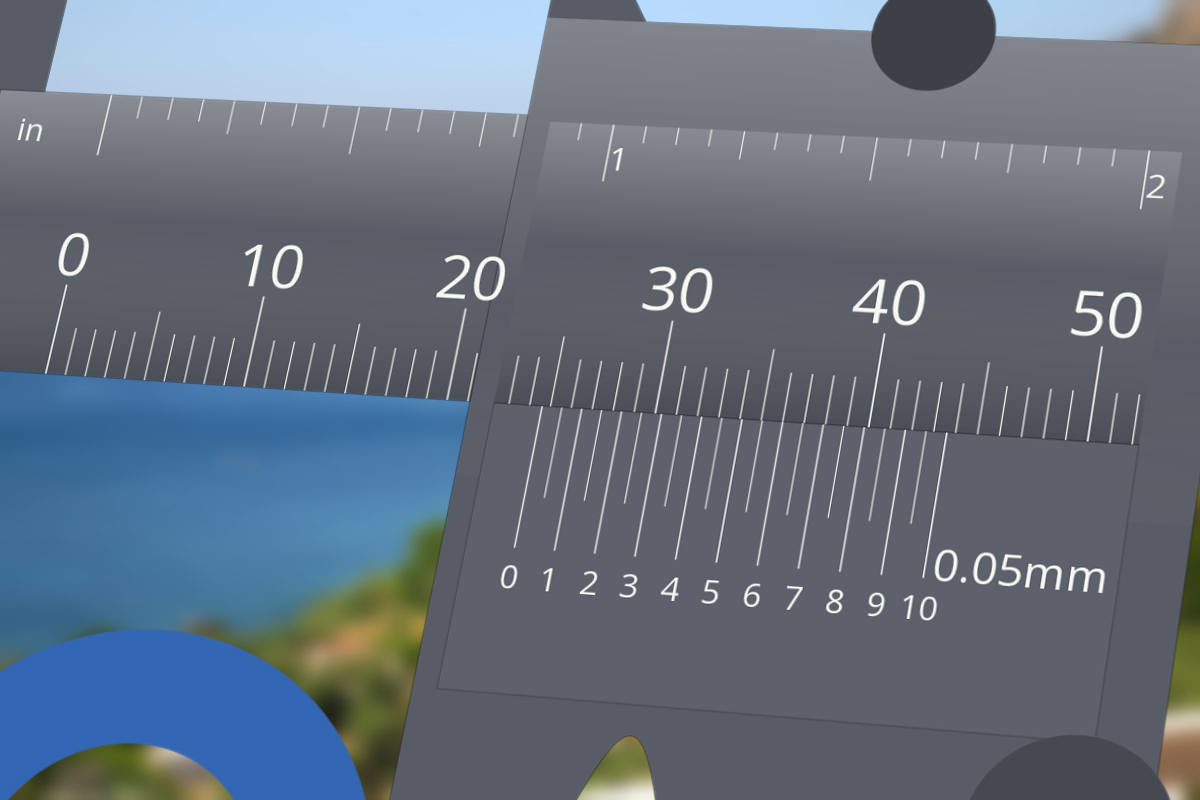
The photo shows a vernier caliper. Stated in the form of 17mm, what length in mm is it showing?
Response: 24.6mm
